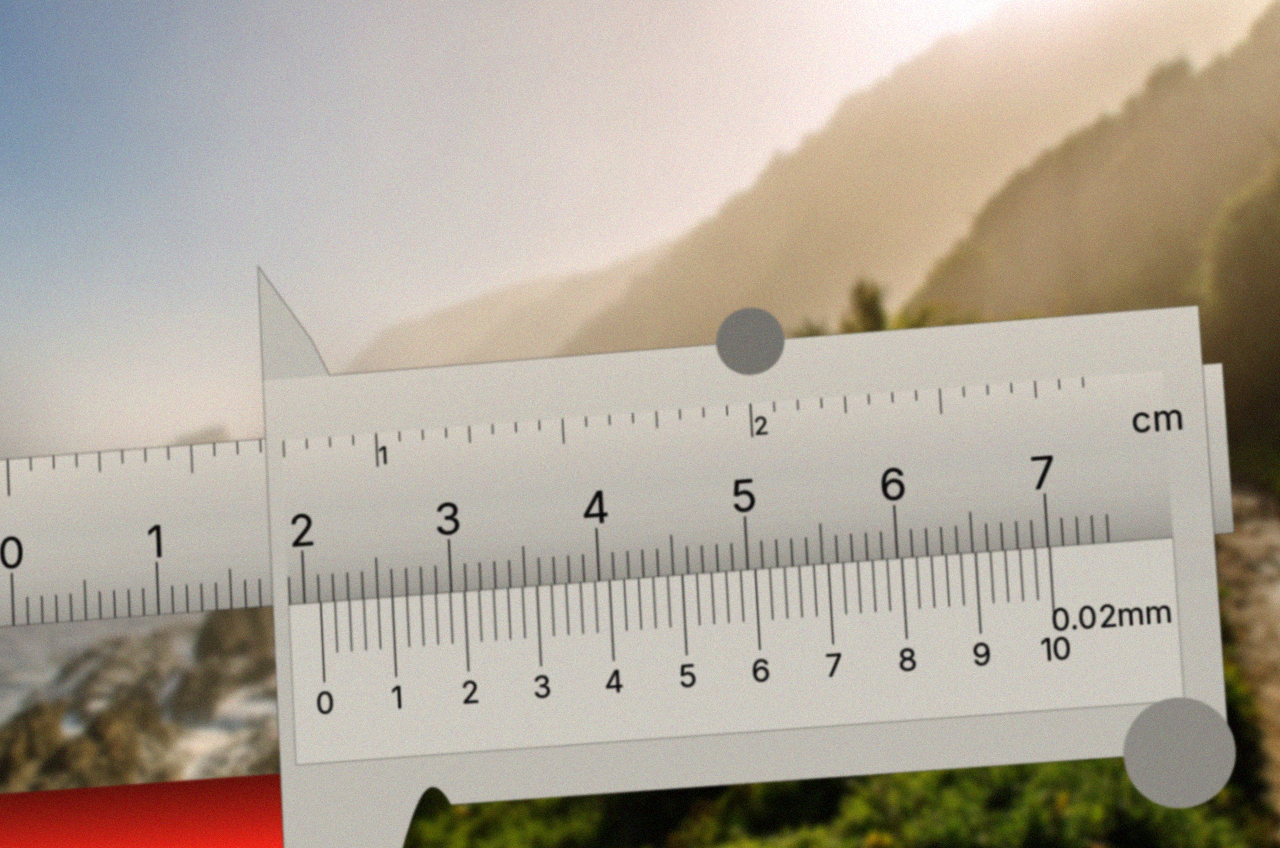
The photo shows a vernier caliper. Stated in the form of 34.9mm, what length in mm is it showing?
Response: 21.1mm
